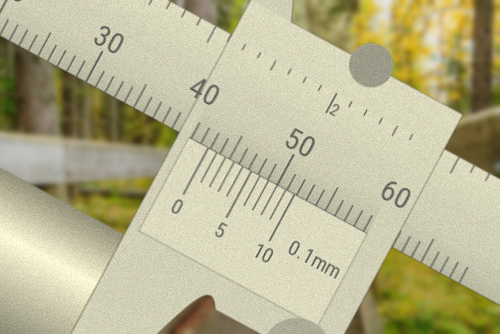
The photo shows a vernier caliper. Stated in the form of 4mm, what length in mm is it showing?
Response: 42.8mm
